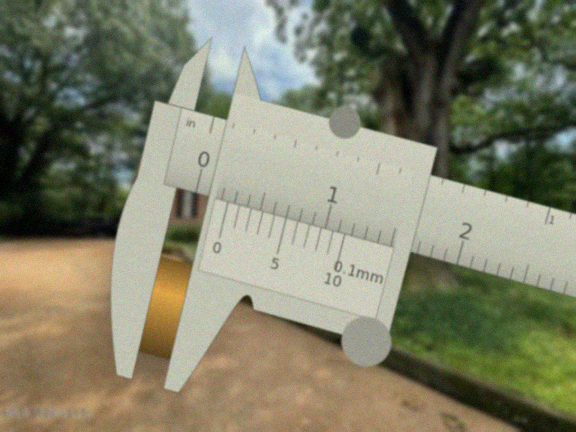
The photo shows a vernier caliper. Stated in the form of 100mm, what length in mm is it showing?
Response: 2.5mm
